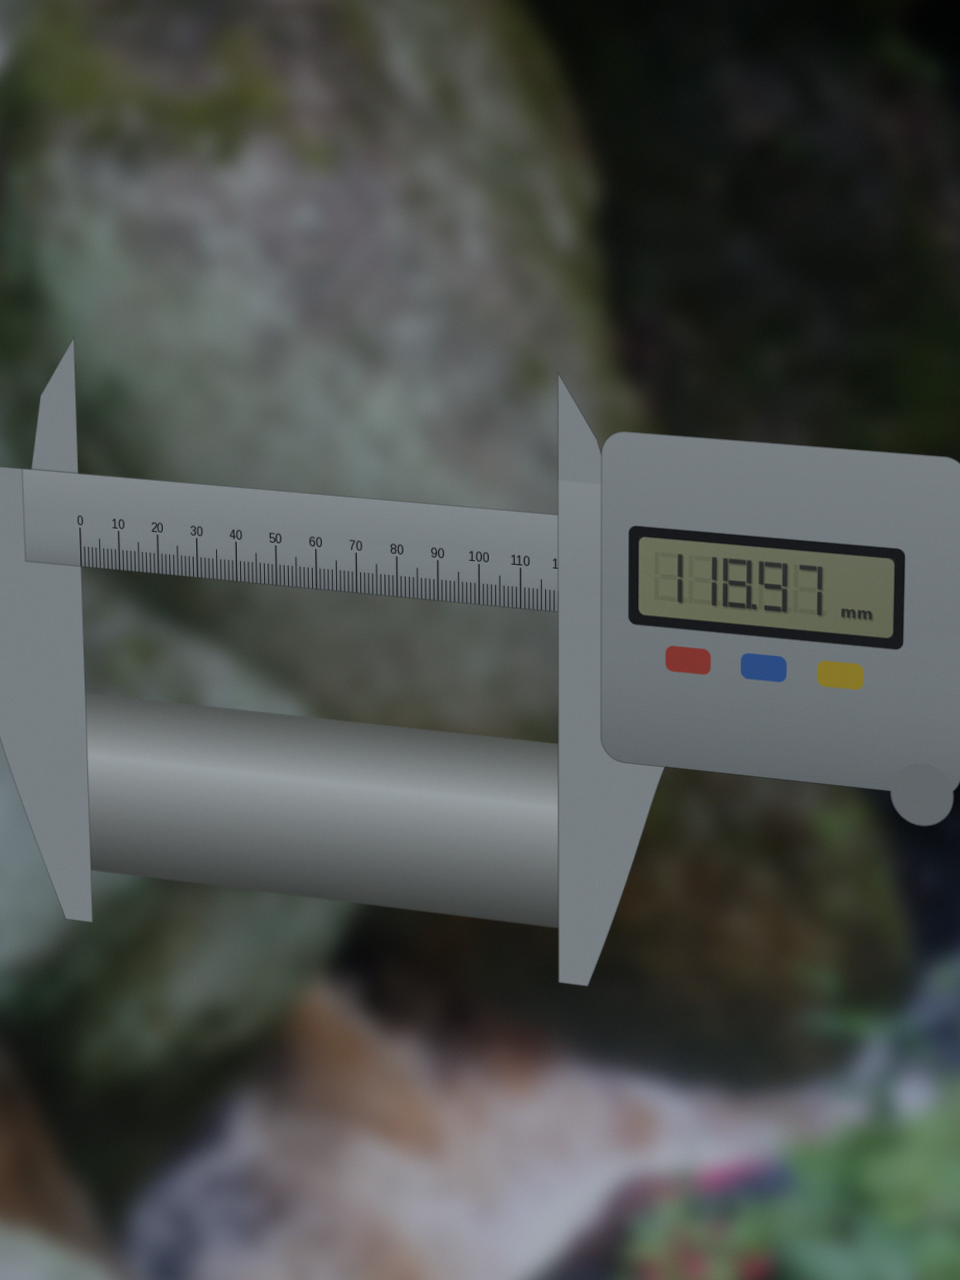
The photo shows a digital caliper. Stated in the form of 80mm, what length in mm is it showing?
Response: 118.97mm
